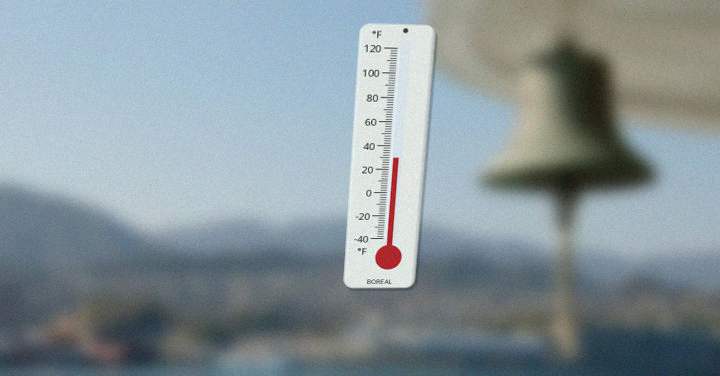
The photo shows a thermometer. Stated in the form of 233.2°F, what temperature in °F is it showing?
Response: 30°F
